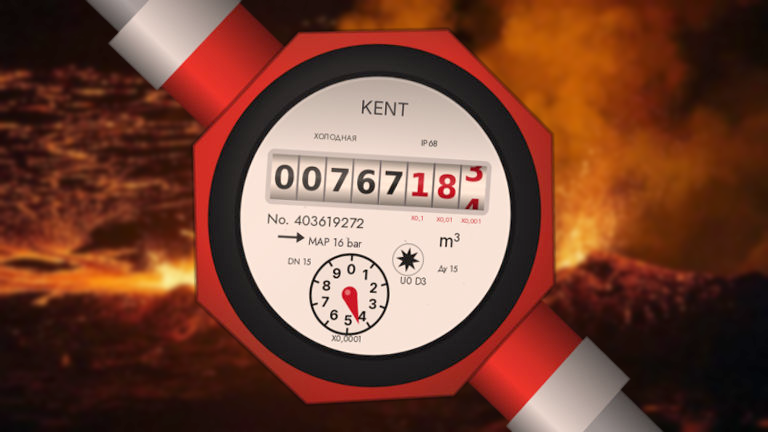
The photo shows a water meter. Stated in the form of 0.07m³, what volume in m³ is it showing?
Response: 767.1834m³
